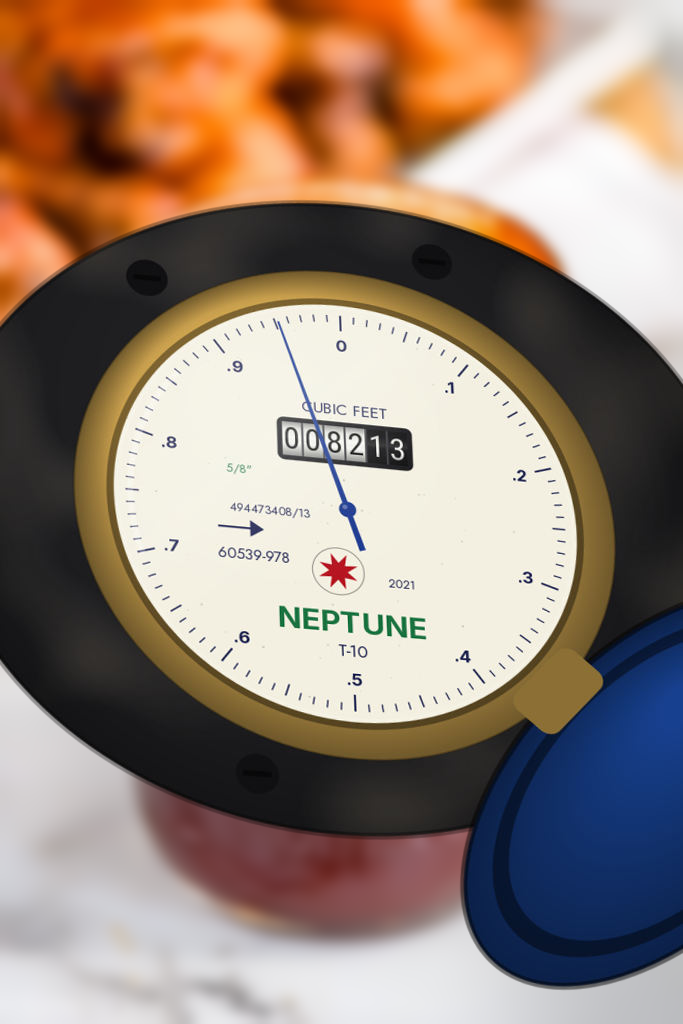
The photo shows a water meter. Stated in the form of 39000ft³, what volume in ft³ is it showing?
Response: 8212.95ft³
